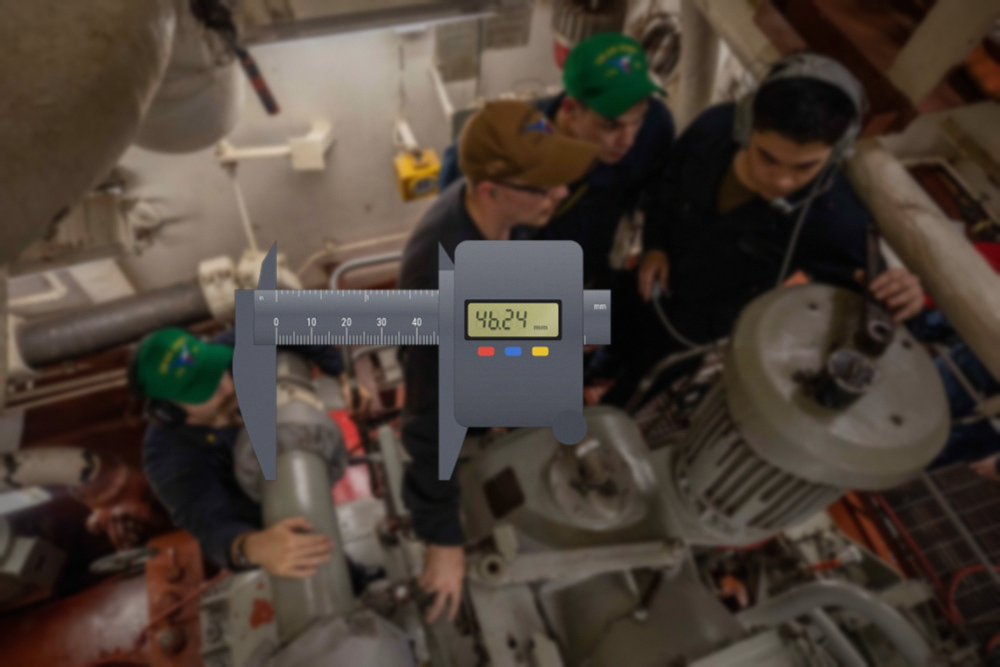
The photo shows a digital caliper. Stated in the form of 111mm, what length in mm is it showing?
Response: 46.24mm
